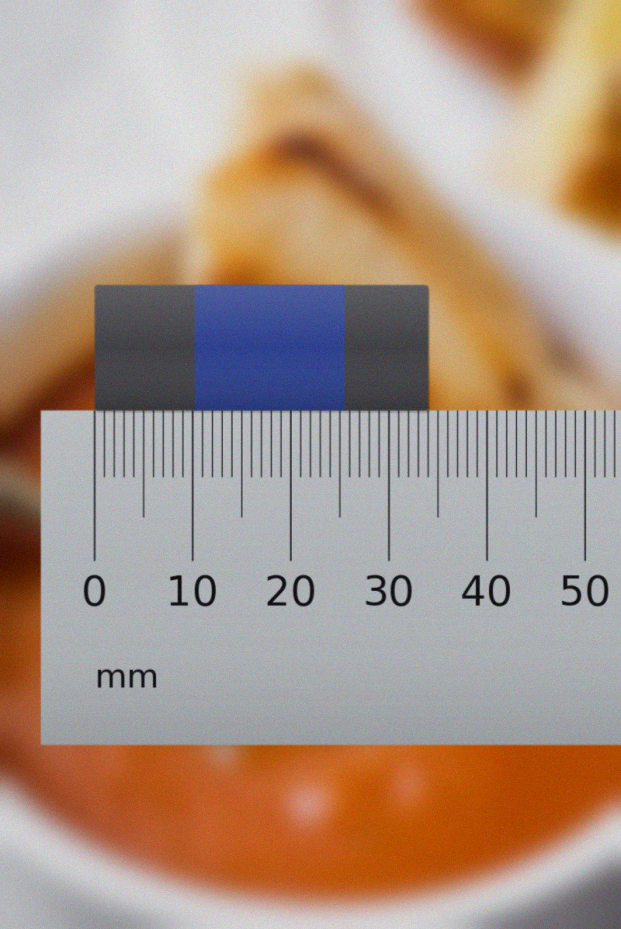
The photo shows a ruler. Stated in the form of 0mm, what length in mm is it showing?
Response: 34mm
